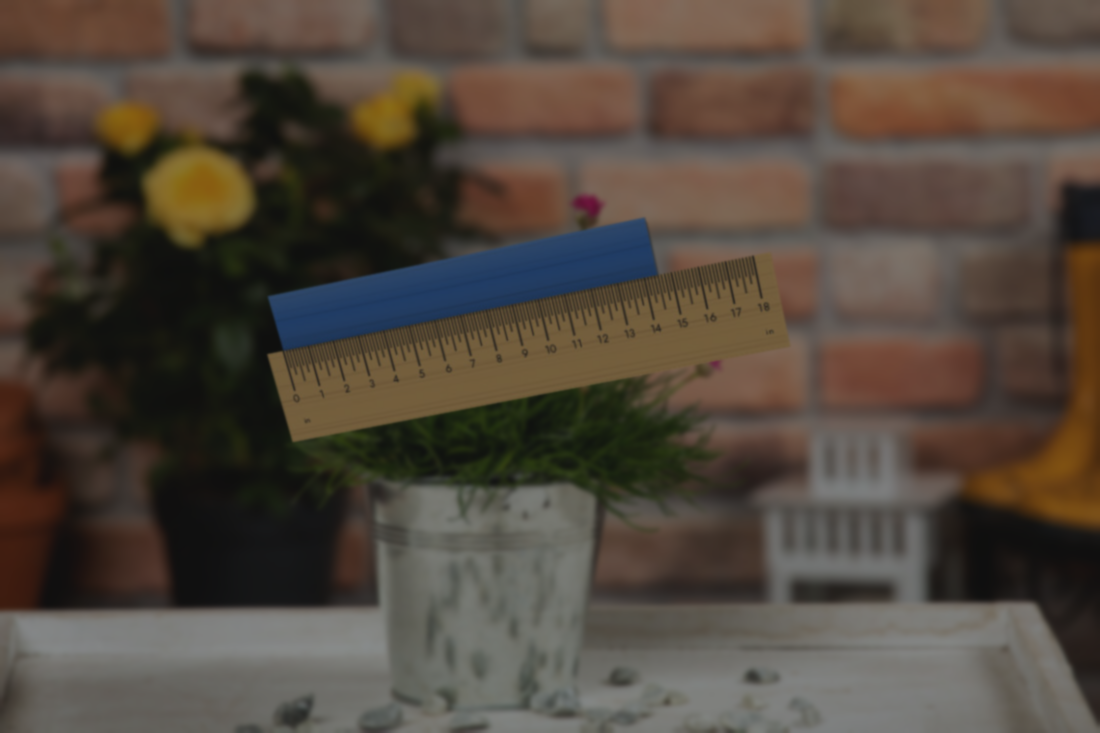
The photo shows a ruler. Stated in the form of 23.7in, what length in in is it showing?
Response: 14.5in
